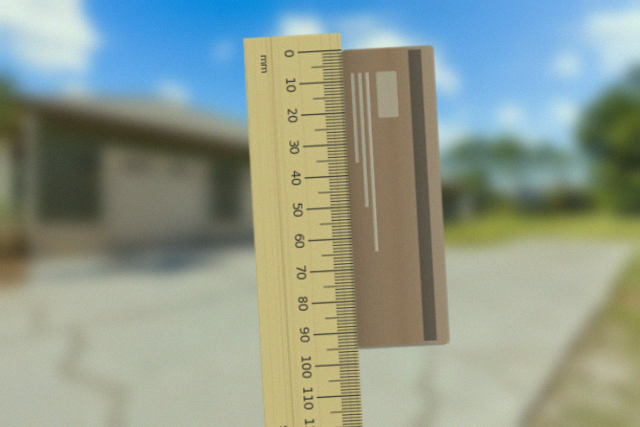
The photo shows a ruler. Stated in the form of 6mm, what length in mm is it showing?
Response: 95mm
